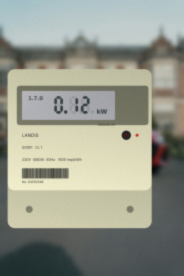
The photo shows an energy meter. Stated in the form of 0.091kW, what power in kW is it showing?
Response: 0.12kW
